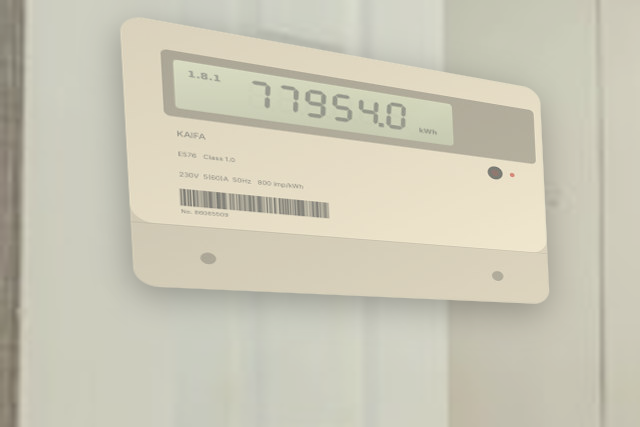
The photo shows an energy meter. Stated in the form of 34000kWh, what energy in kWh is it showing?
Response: 77954.0kWh
